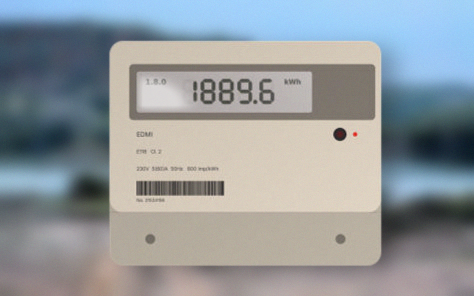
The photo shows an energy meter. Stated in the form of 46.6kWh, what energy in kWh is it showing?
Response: 1889.6kWh
